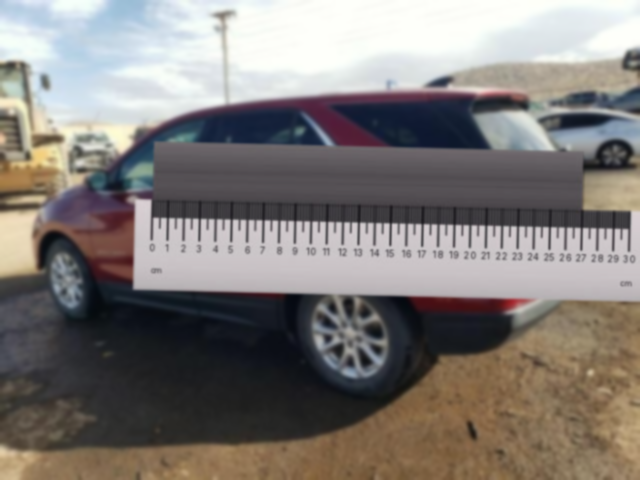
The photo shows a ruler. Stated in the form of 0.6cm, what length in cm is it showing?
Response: 27cm
